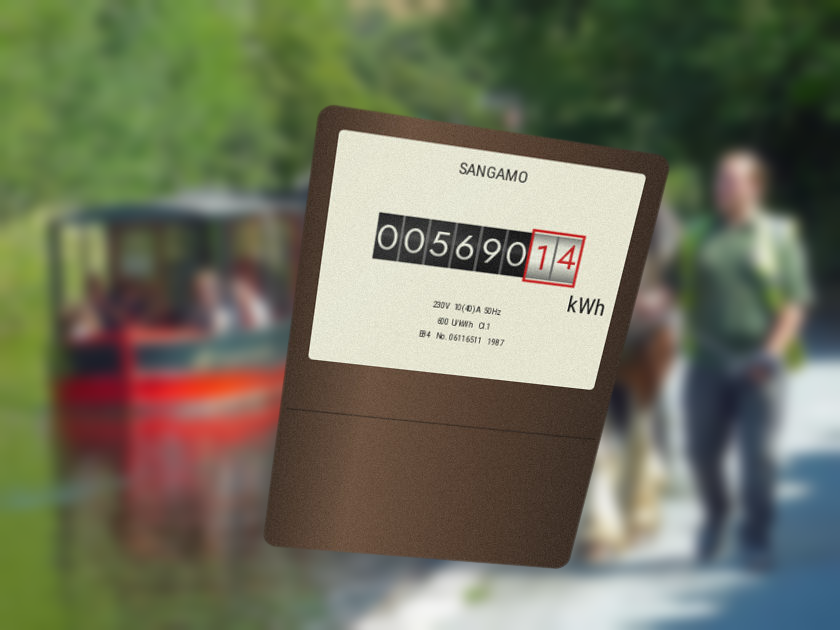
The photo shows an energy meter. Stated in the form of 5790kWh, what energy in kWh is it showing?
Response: 5690.14kWh
